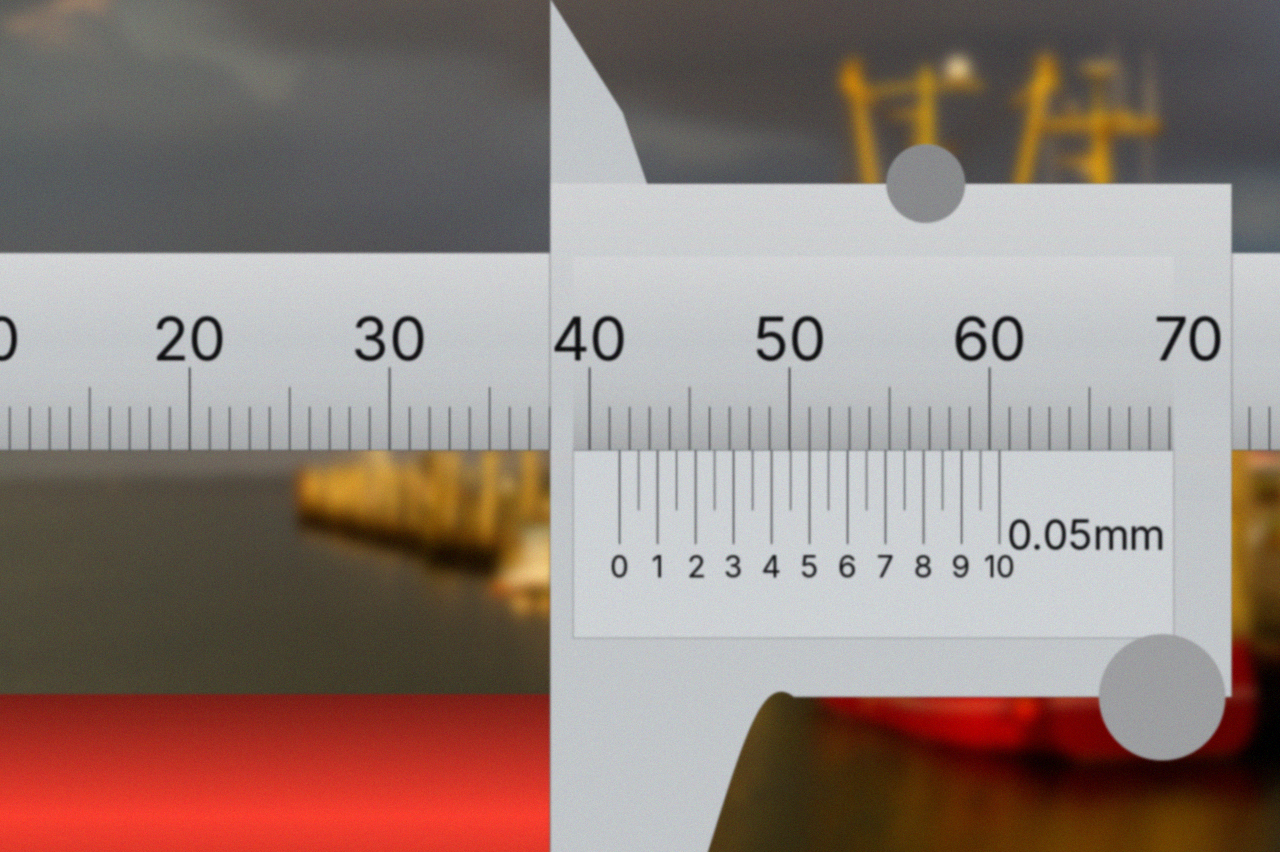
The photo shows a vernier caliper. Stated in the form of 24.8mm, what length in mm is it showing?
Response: 41.5mm
